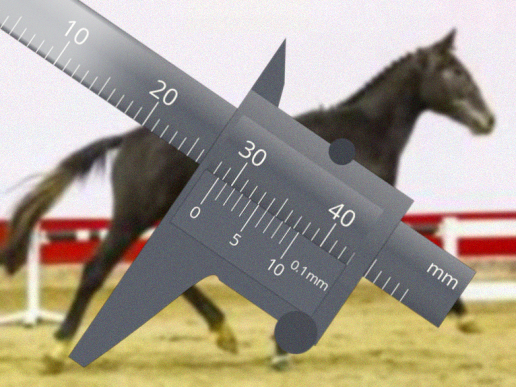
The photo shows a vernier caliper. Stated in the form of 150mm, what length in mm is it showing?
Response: 28.6mm
